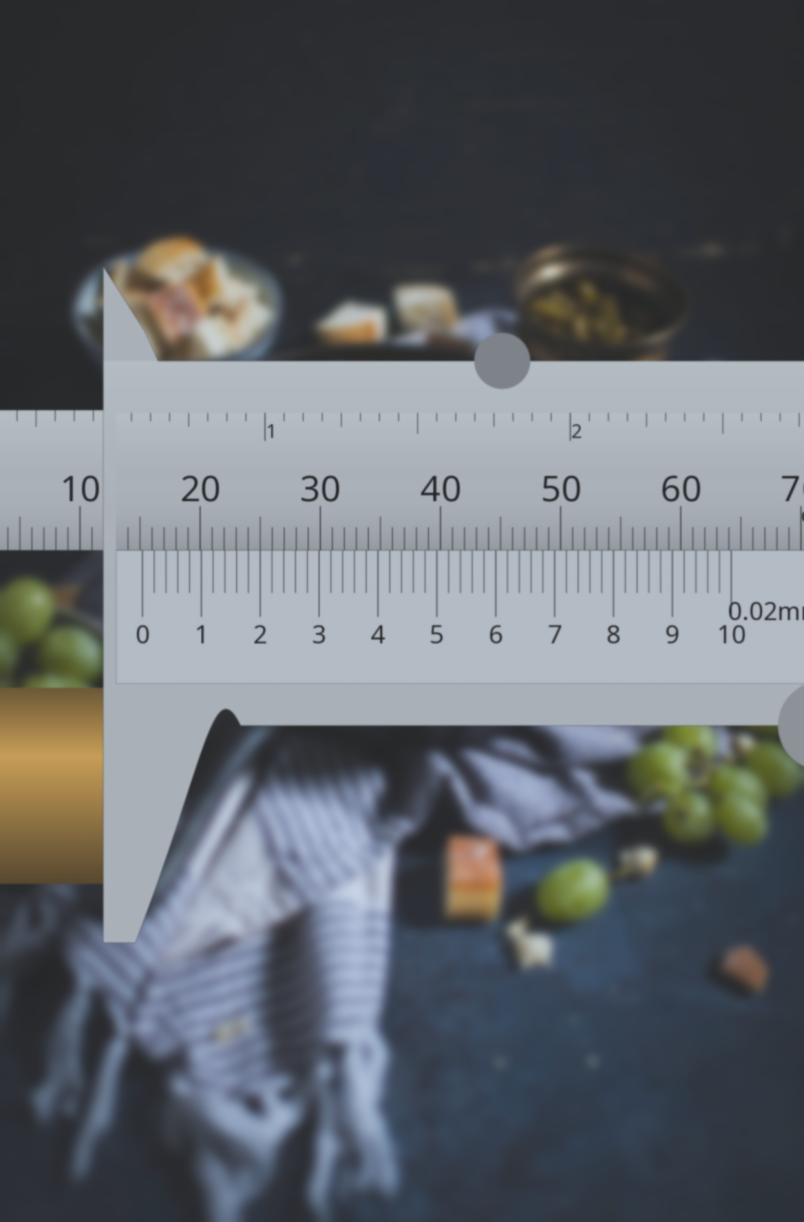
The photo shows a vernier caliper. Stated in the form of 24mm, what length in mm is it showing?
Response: 15.2mm
